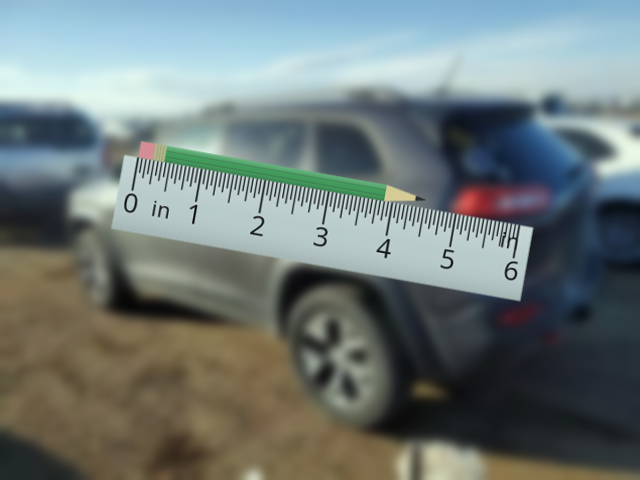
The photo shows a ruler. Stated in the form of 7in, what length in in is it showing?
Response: 4.5in
